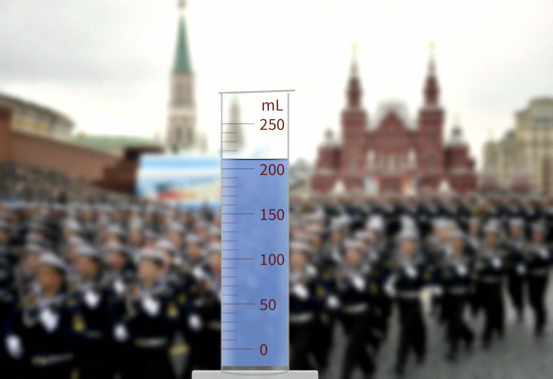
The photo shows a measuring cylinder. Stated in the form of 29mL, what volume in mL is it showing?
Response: 210mL
